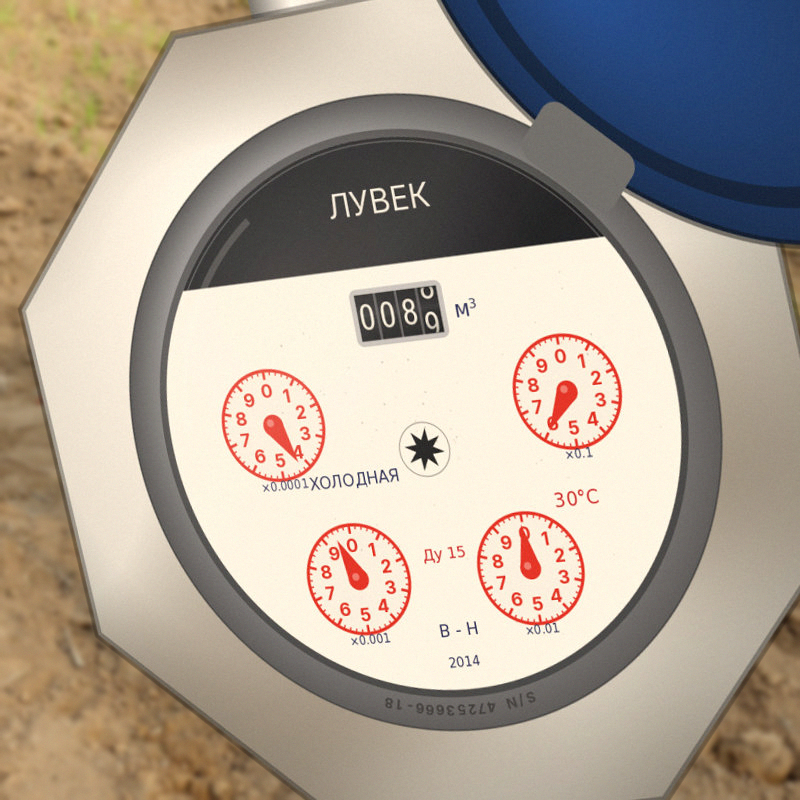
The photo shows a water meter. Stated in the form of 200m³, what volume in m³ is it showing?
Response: 88.5994m³
